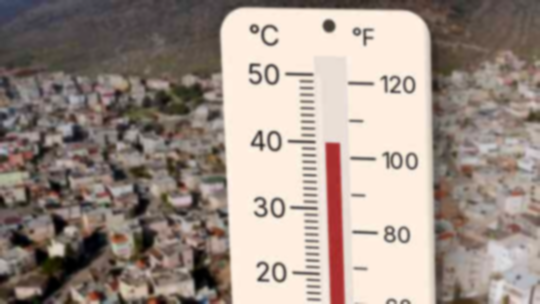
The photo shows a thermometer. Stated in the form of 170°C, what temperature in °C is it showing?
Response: 40°C
